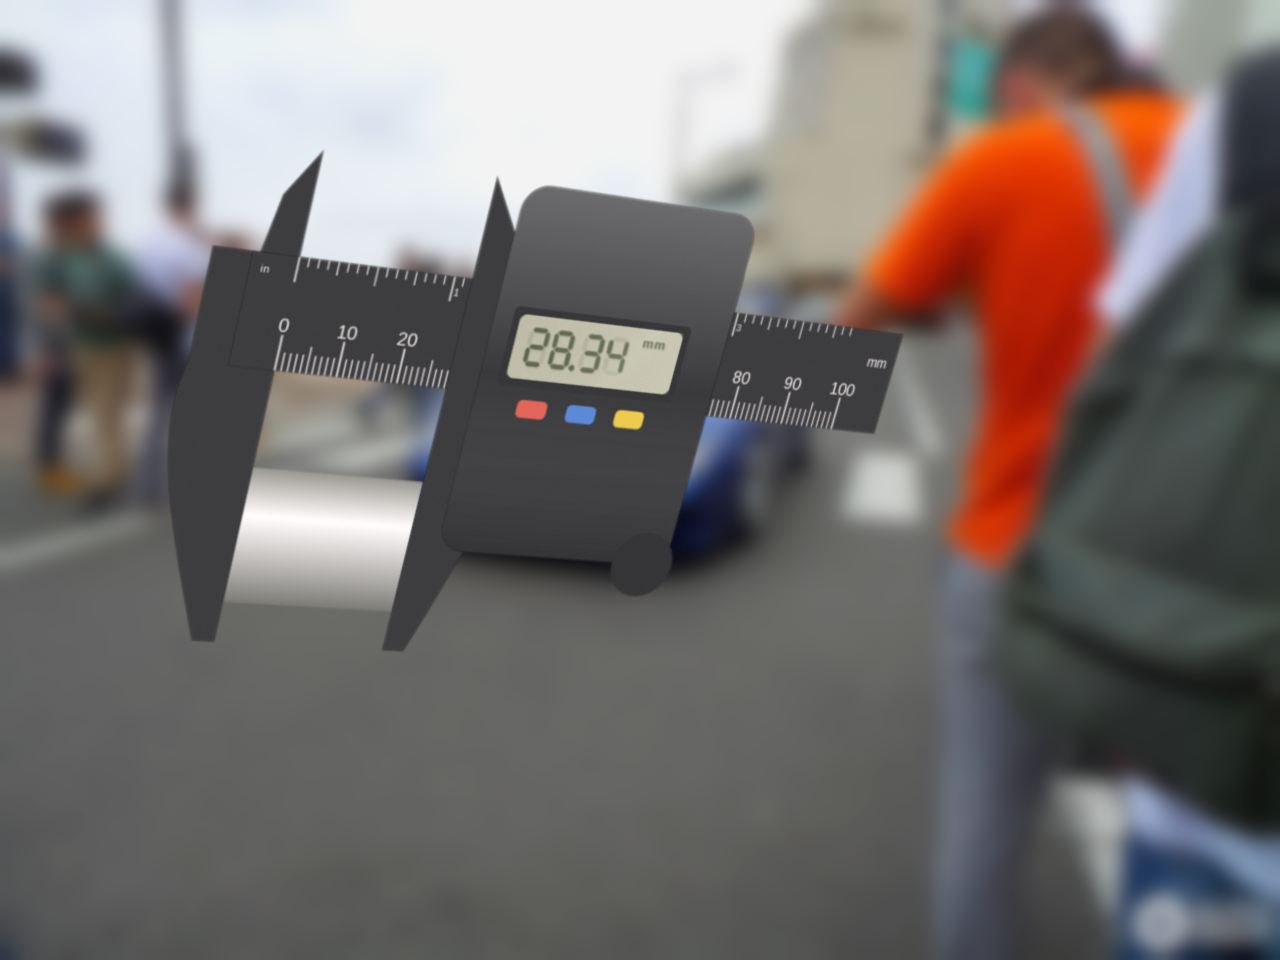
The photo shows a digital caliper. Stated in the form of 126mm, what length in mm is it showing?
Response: 28.34mm
